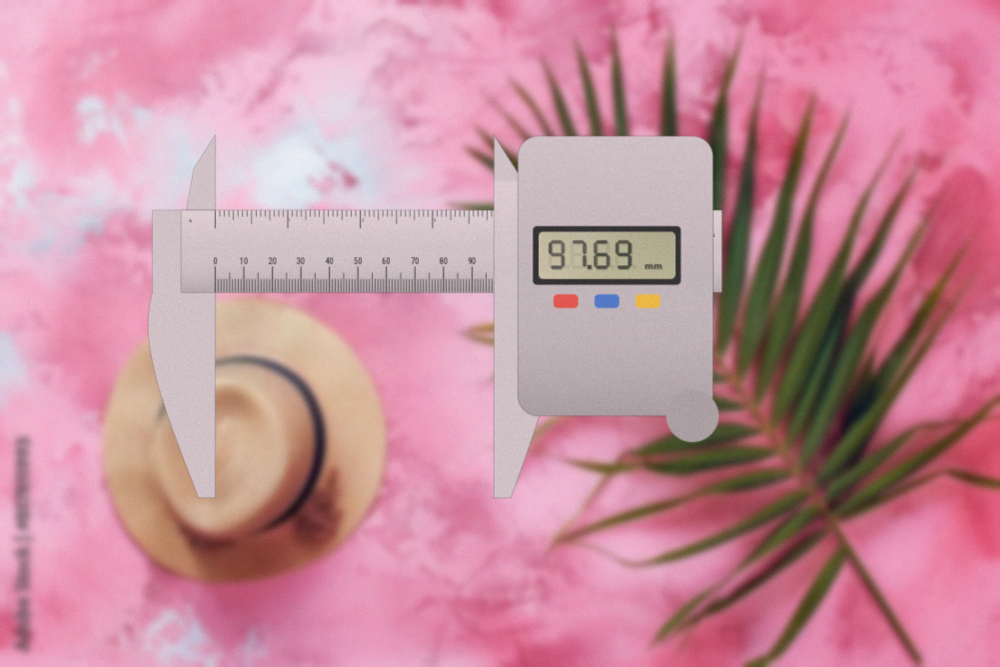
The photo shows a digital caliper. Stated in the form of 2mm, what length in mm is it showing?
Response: 97.69mm
